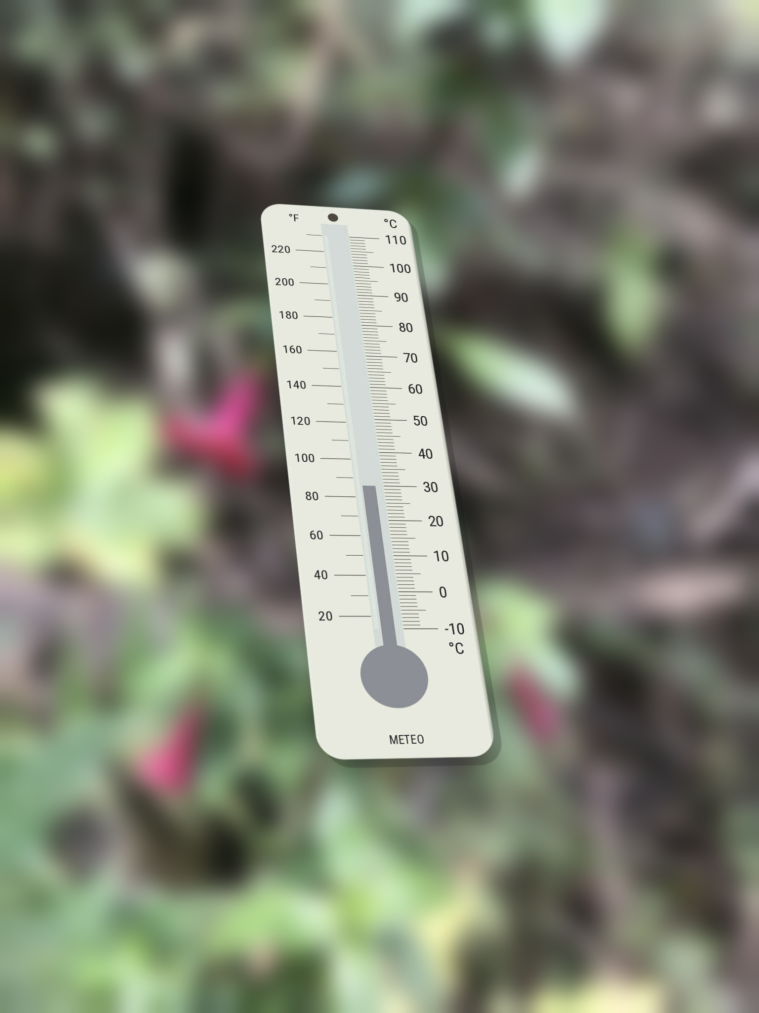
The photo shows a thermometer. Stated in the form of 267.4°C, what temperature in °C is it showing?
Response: 30°C
